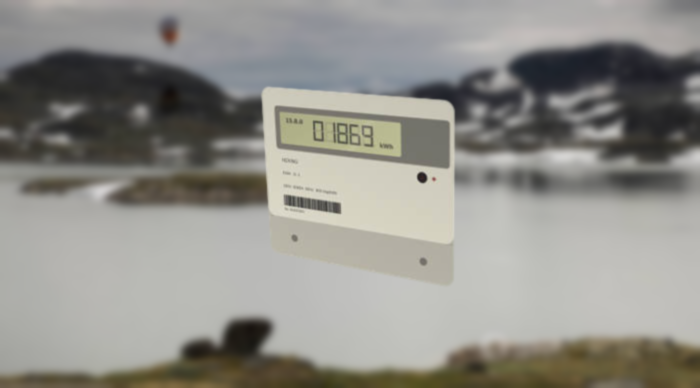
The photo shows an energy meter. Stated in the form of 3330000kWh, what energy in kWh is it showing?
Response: 1869kWh
